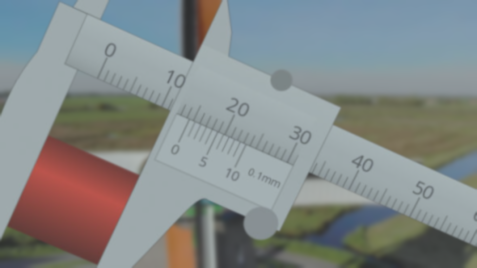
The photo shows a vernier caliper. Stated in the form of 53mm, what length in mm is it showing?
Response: 14.4mm
